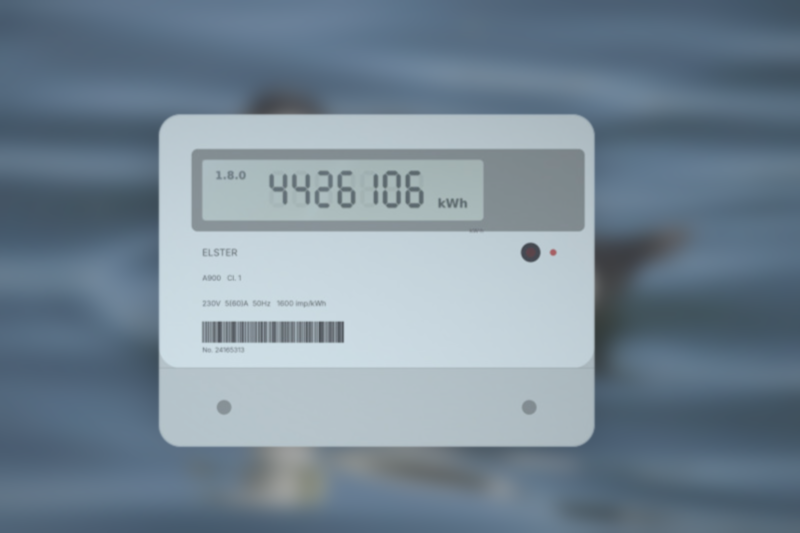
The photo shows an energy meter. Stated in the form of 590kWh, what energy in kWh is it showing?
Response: 4426106kWh
